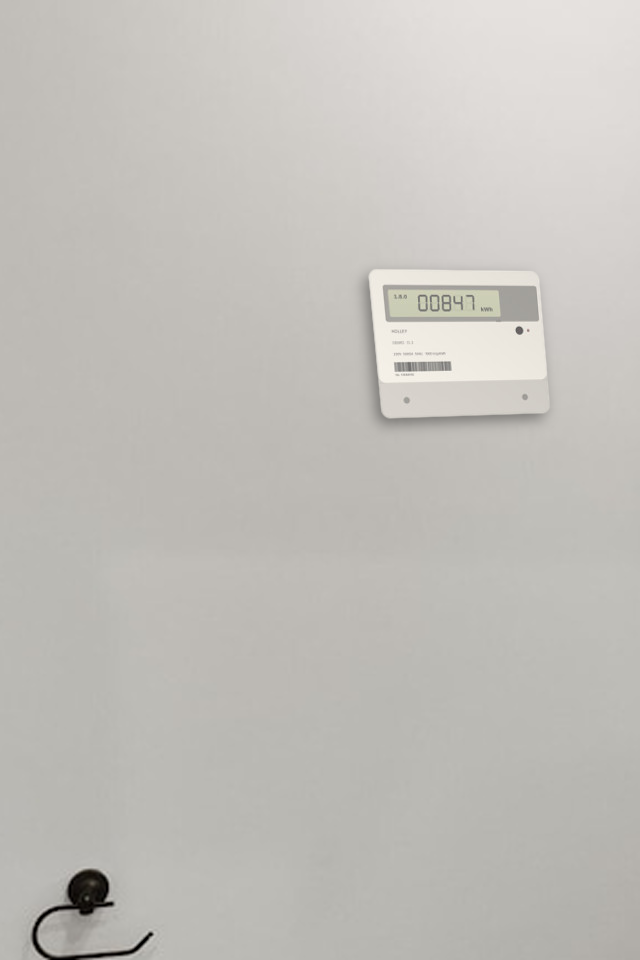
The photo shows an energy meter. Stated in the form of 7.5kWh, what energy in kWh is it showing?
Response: 847kWh
